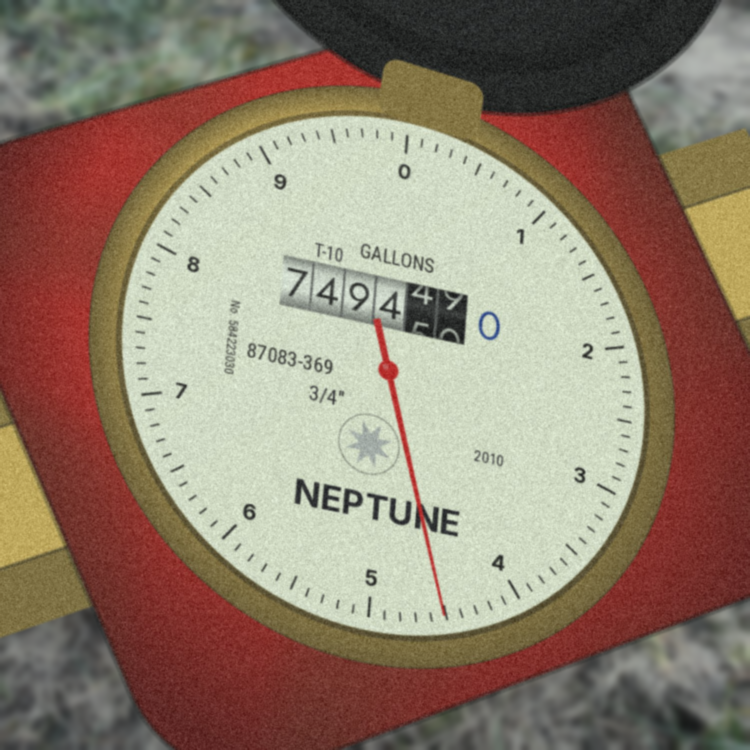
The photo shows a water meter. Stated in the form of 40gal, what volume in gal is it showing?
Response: 7494494.5gal
